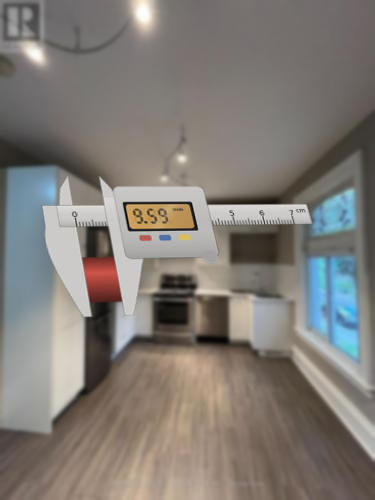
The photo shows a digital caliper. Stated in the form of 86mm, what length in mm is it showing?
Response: 9.59mm
